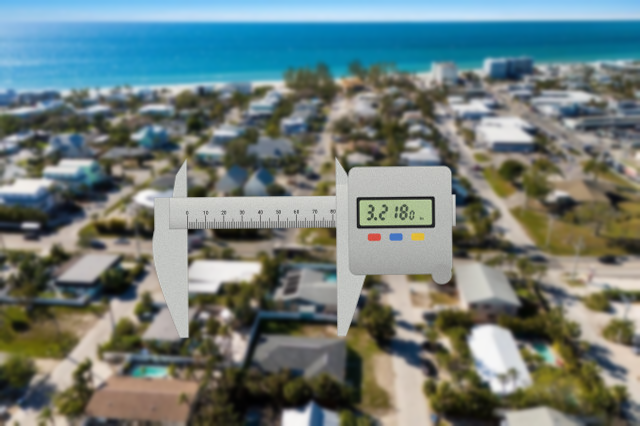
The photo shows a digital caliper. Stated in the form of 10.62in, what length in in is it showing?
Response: 3.2180in
